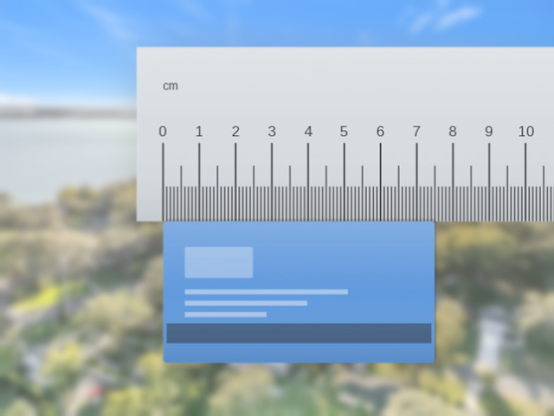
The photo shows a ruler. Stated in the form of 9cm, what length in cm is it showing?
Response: 7.5cm
